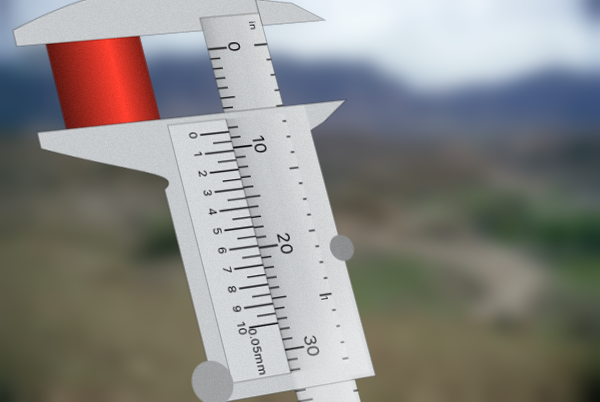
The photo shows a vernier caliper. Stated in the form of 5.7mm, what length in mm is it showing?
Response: 8.4mm
